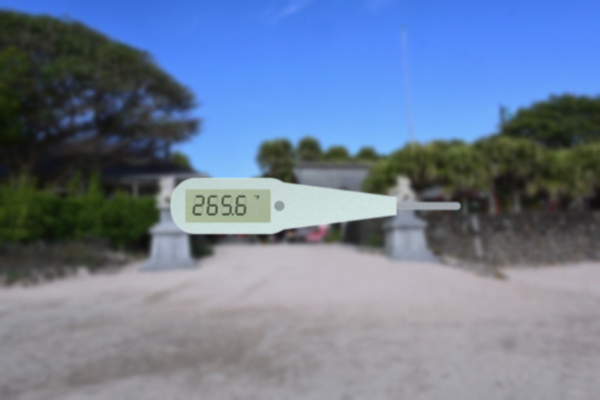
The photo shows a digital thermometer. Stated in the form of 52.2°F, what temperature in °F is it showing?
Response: 265.6°F
